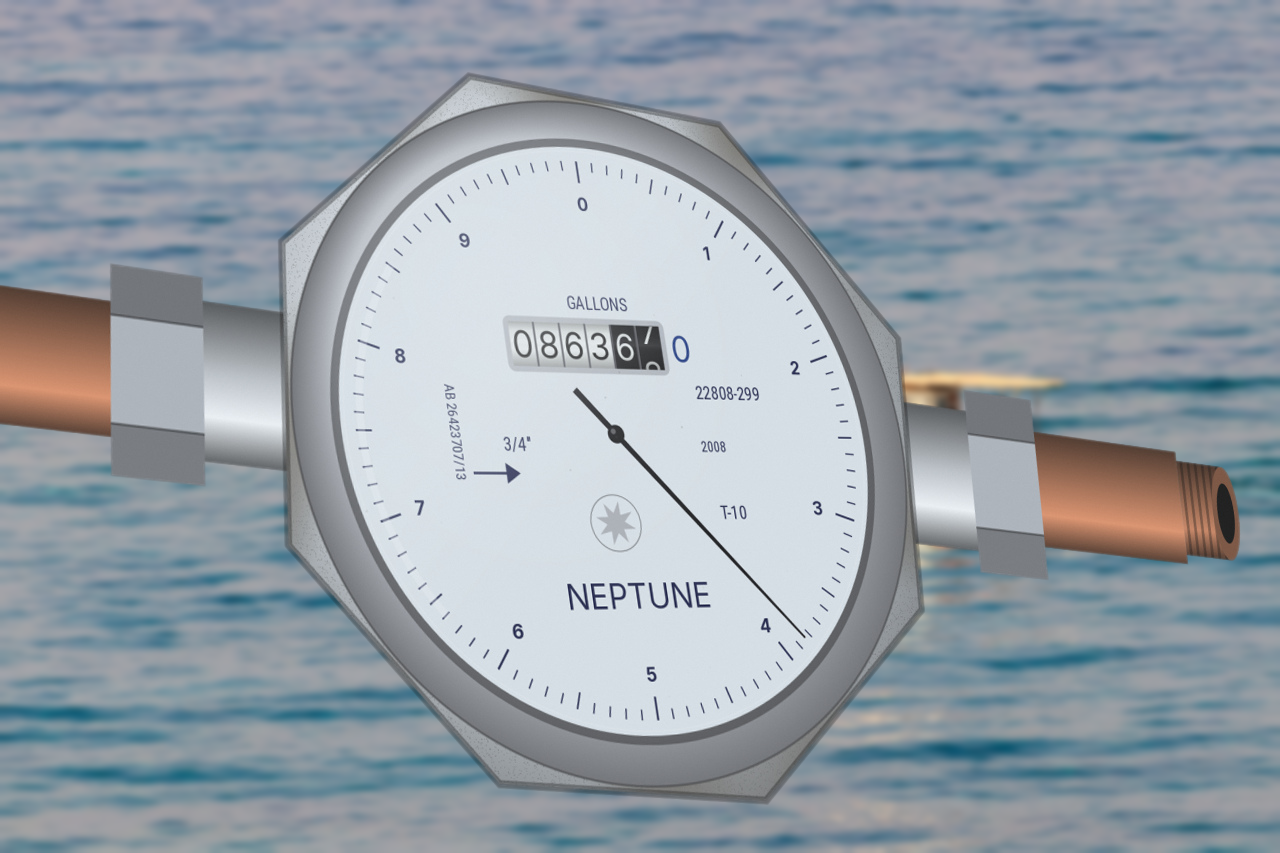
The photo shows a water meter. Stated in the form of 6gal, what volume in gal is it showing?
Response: 863673.8gal
